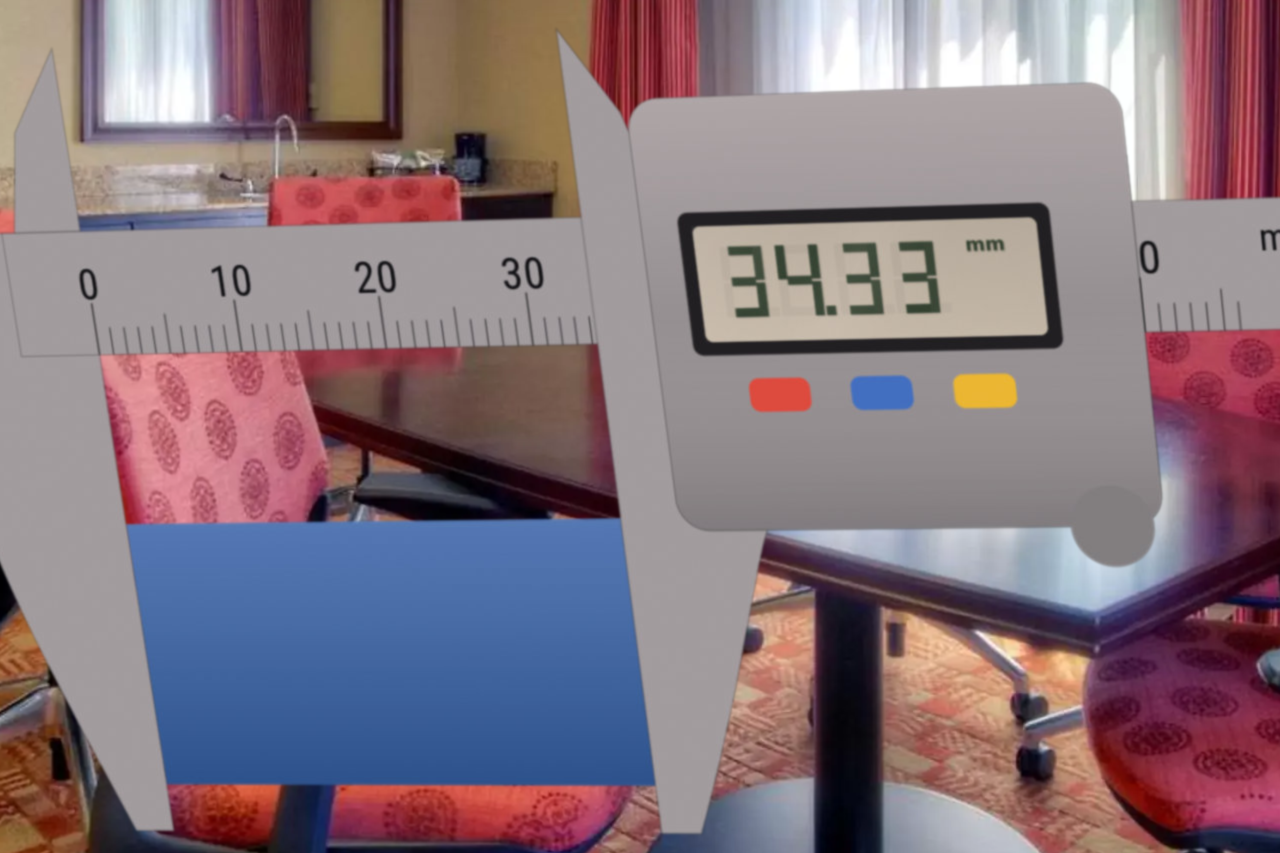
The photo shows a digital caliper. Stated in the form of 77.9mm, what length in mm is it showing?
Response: 34.33mm
